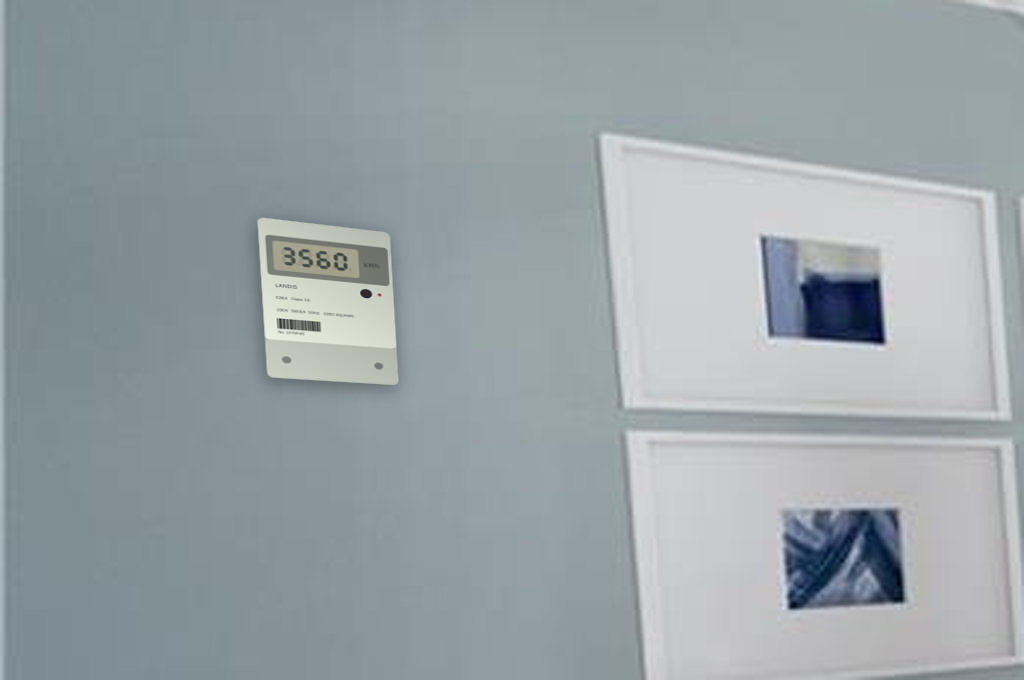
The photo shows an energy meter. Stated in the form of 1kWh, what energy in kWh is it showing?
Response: 3560kWh
